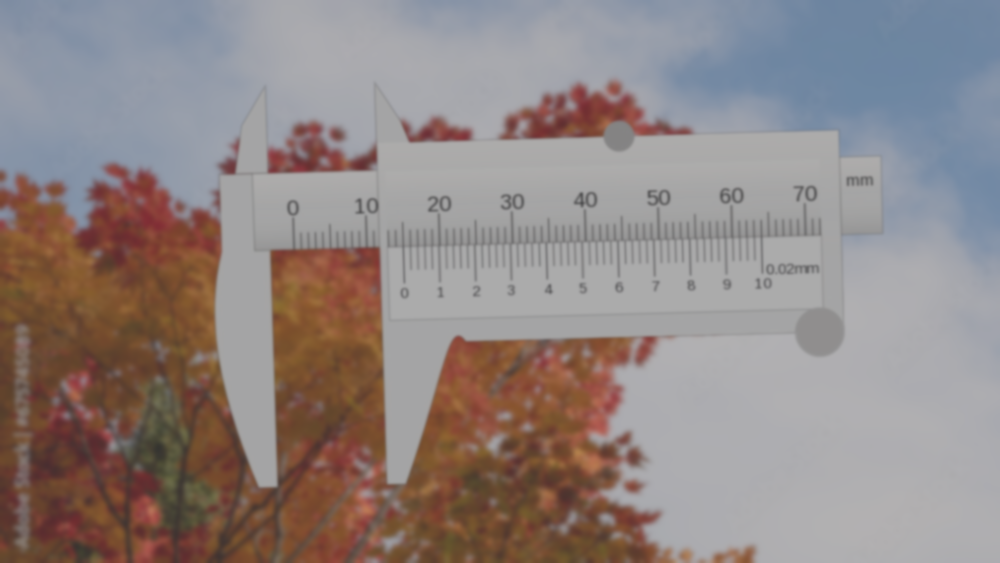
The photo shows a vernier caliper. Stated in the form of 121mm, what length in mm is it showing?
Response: 15.0mm
